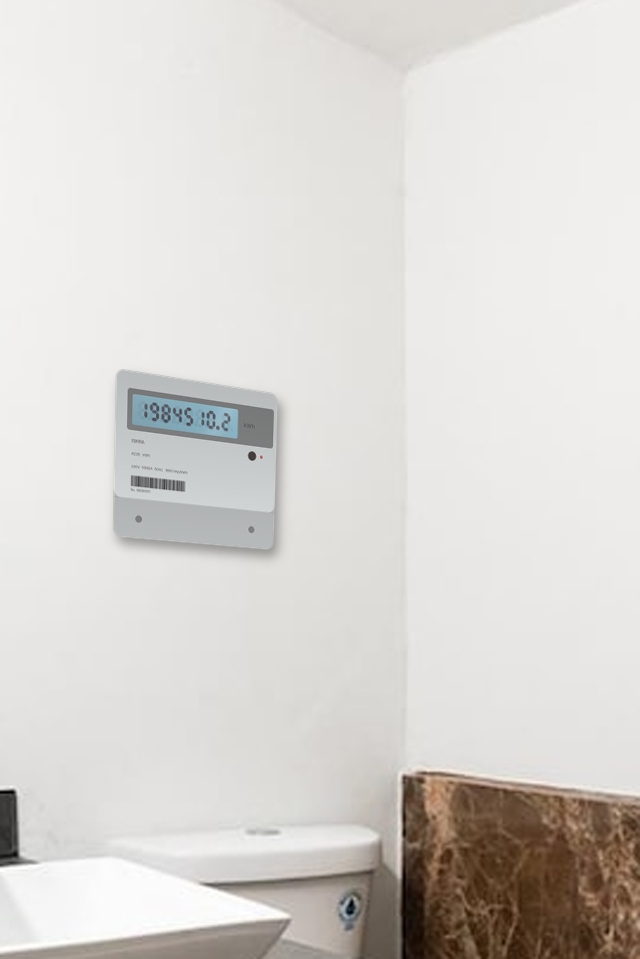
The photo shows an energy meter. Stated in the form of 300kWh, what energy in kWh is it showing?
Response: 1984510.2kWh
